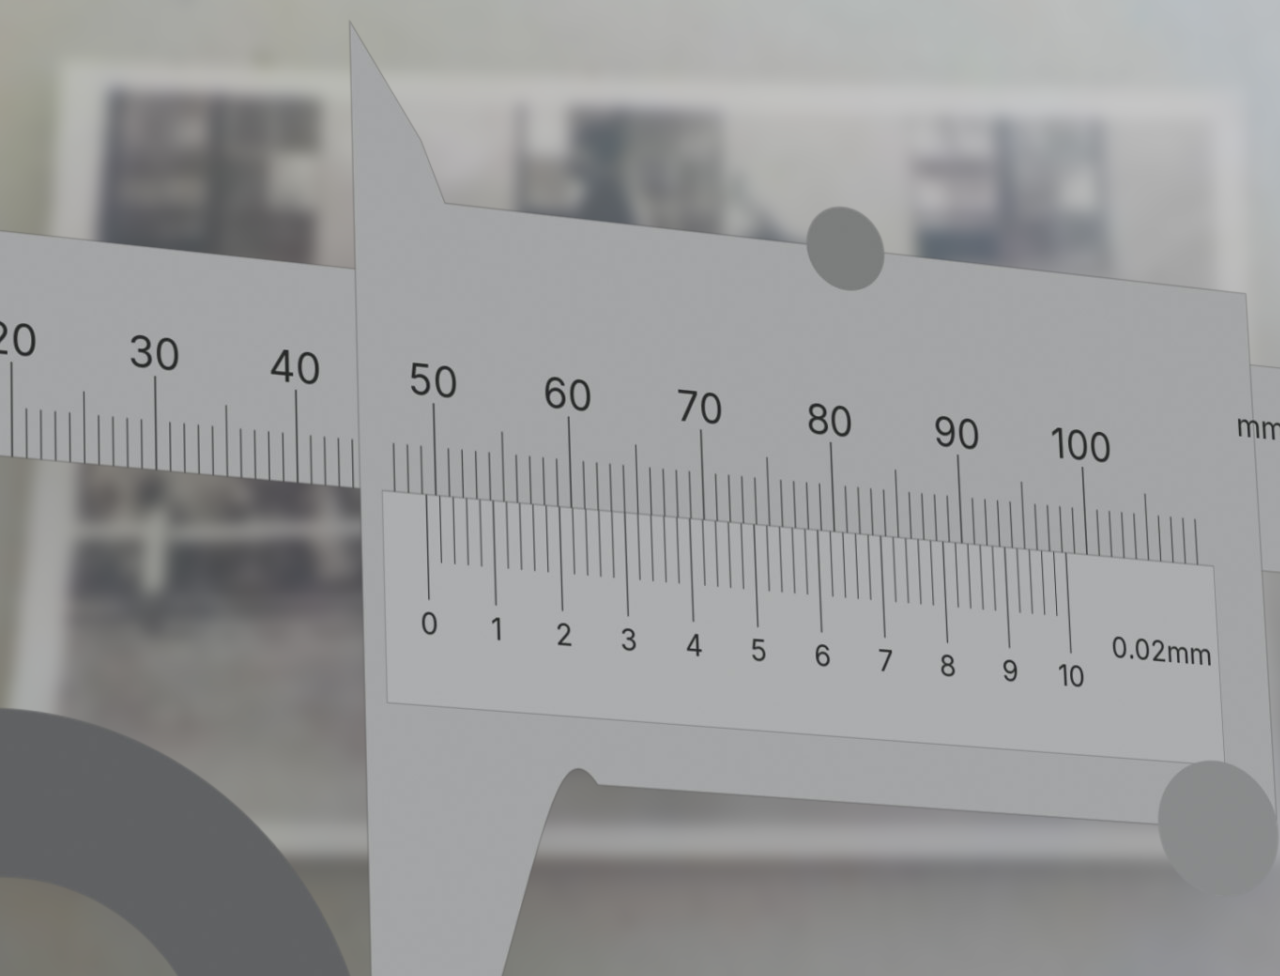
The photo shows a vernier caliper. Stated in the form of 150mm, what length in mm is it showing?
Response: 49.3mm
